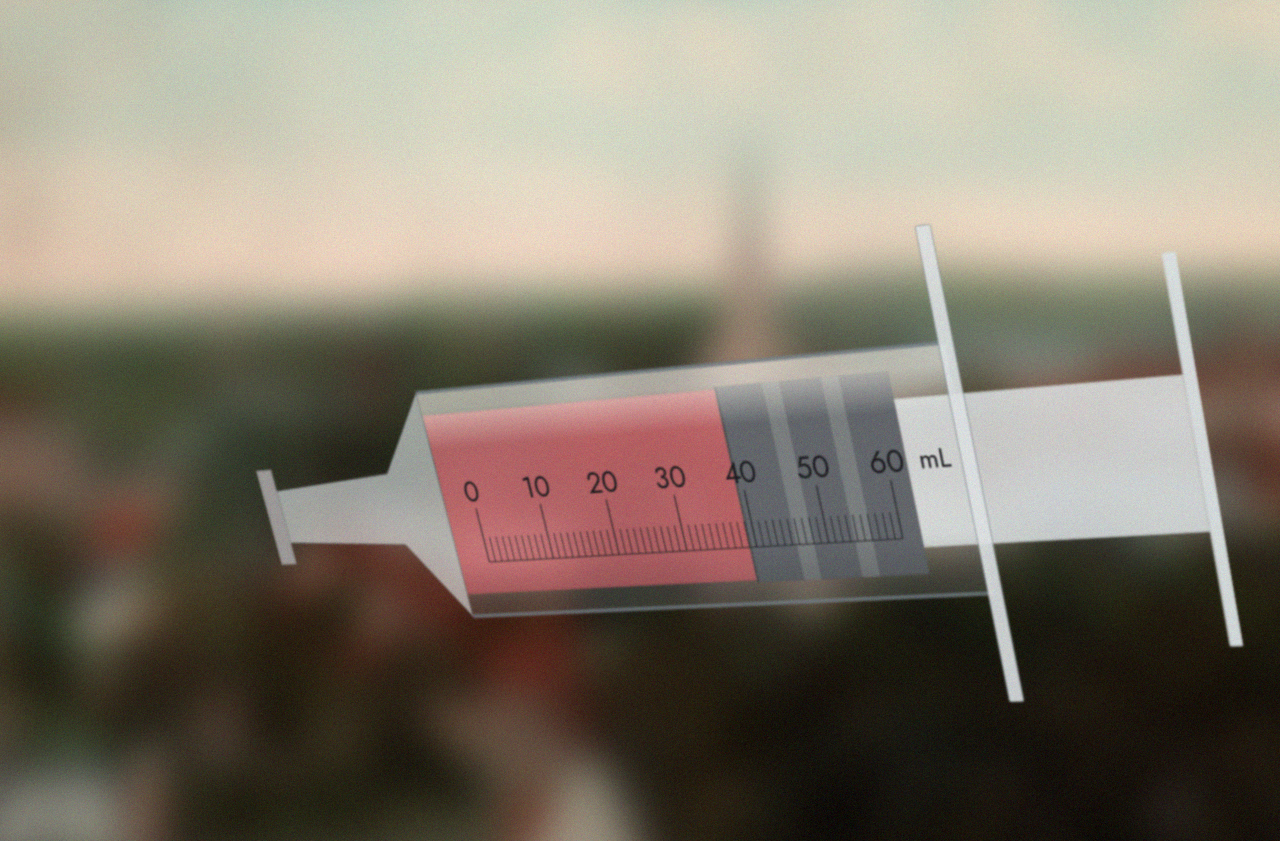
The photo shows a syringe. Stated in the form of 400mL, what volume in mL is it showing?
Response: 39mL
